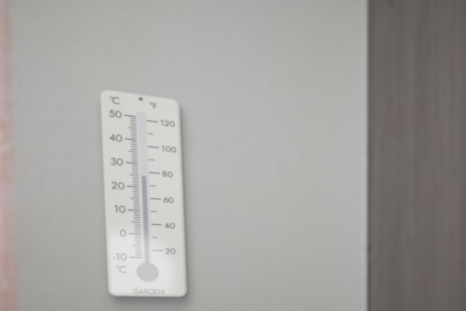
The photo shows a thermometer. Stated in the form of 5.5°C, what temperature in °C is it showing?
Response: 25°C
